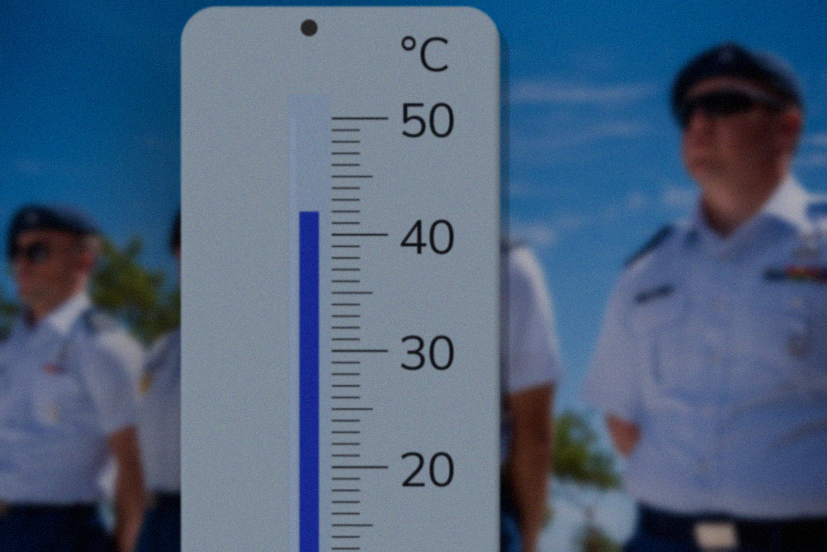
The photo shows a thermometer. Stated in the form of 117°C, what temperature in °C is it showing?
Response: 42°C
